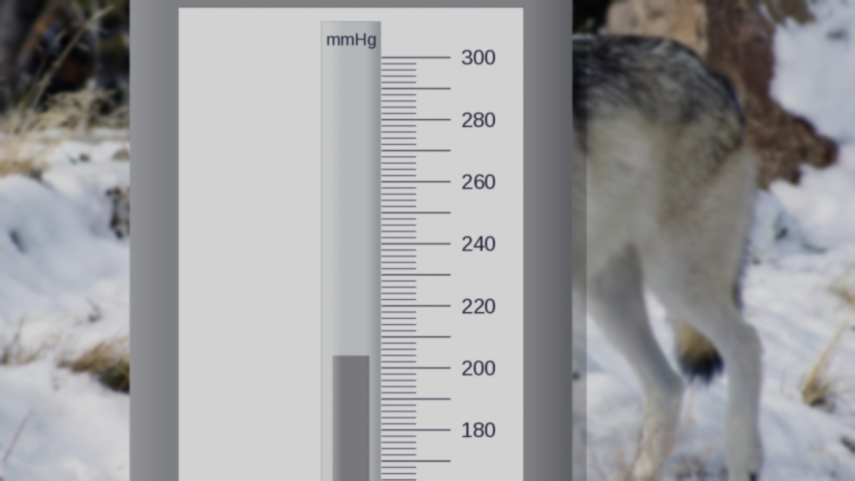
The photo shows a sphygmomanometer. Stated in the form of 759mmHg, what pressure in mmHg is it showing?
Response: 204mmHg
